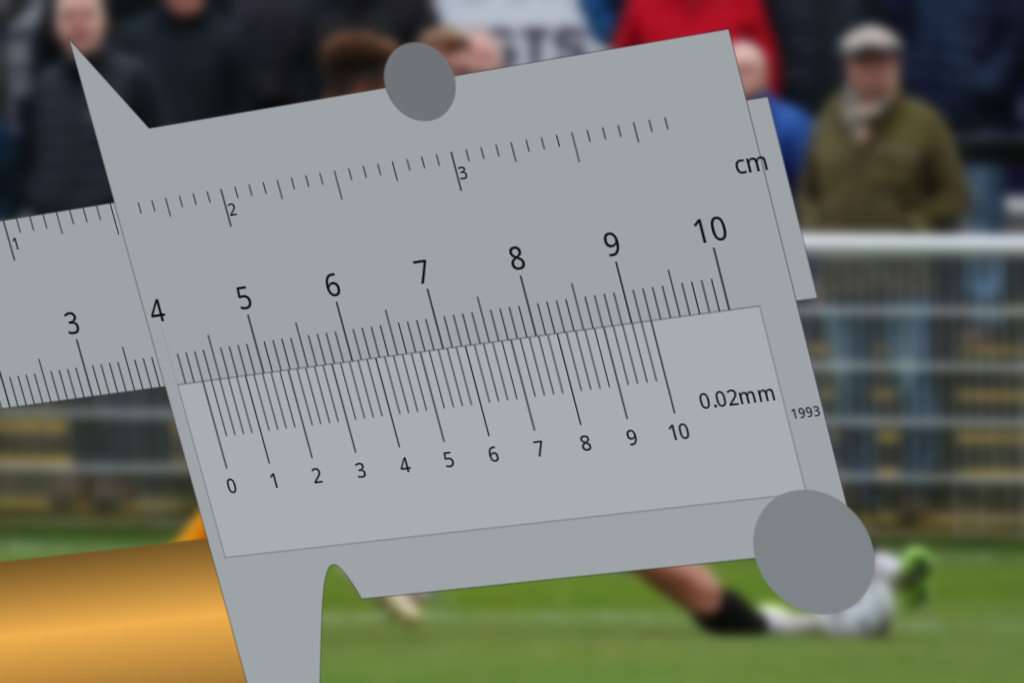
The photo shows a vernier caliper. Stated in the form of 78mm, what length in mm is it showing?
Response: 43.0mm
